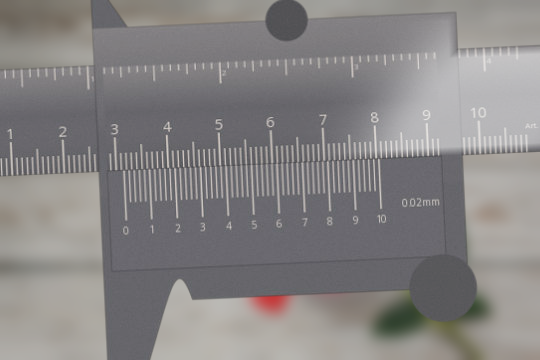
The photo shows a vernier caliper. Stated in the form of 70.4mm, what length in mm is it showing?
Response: 31.5mm
